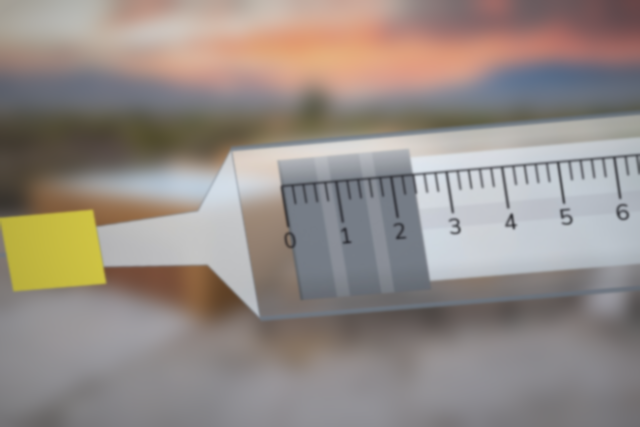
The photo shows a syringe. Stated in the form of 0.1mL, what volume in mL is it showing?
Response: 0mL
